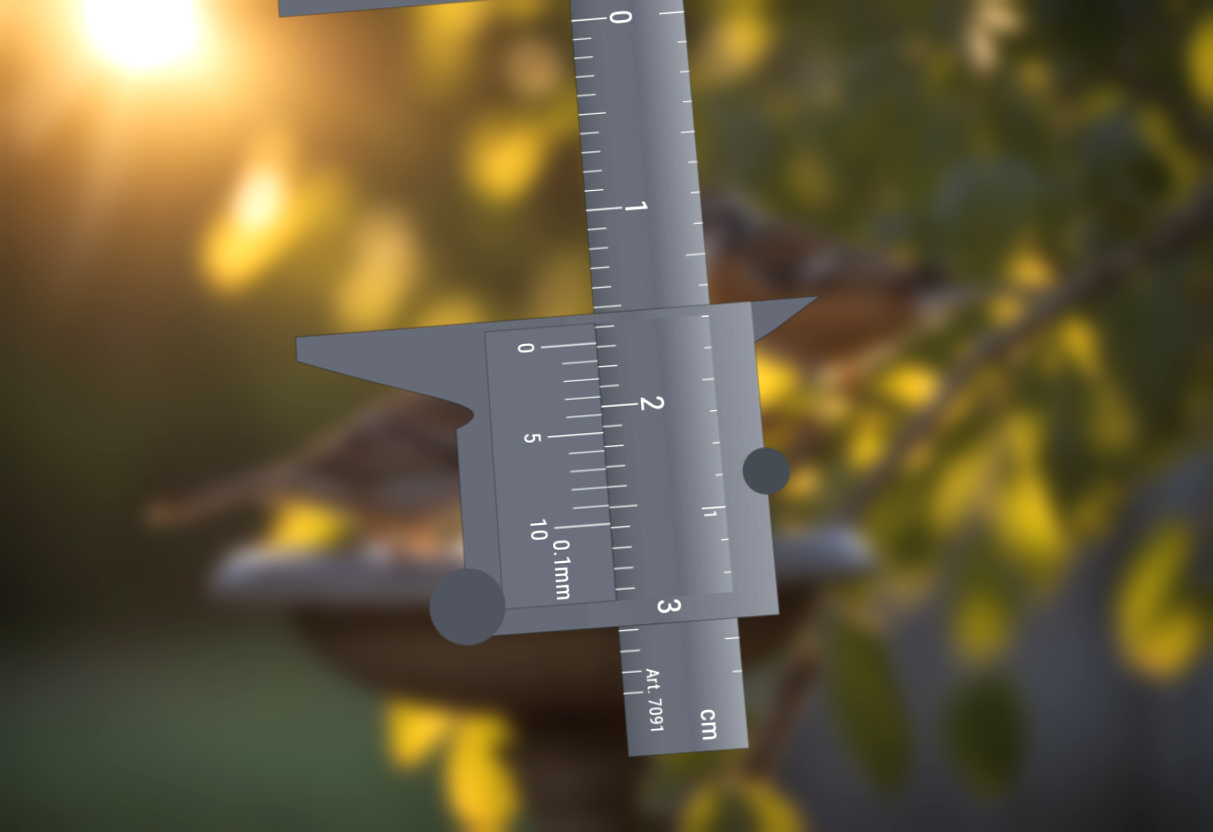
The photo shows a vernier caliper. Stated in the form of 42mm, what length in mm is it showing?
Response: 16.8mm
